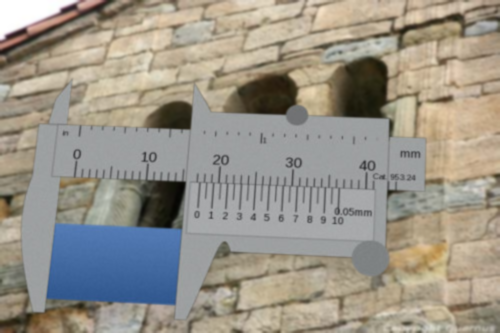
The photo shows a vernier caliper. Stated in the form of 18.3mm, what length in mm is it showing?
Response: 17.4mm
